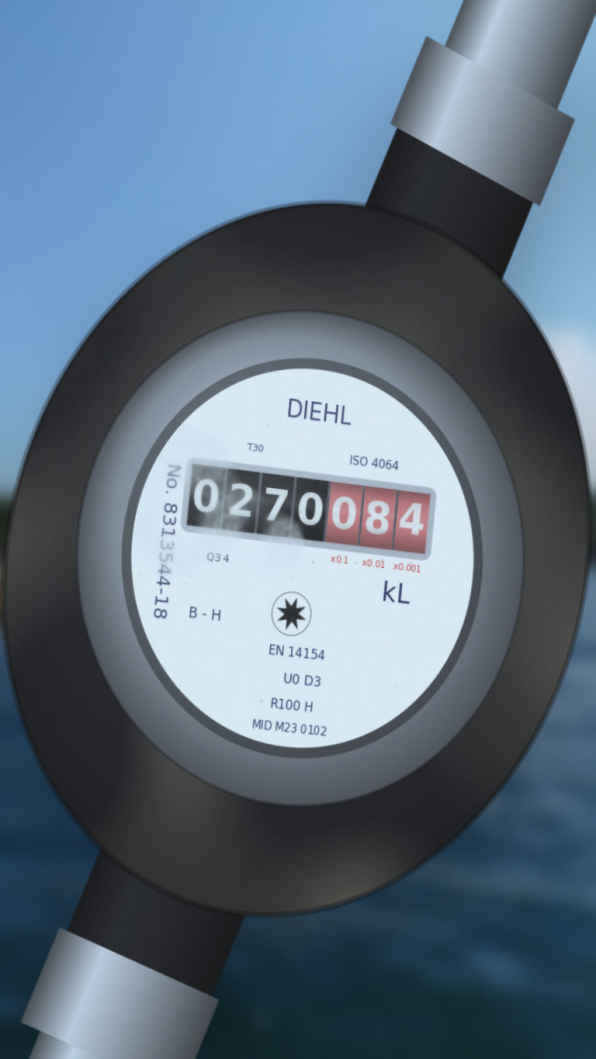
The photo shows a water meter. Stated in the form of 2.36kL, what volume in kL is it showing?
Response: 270.084kL
